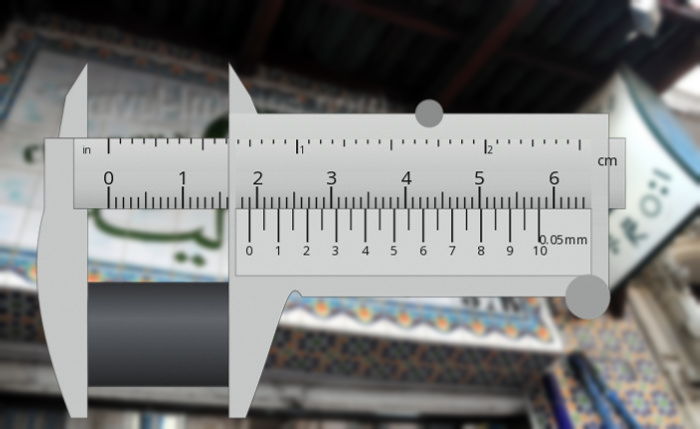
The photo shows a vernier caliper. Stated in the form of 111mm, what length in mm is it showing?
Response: 19.0mm
